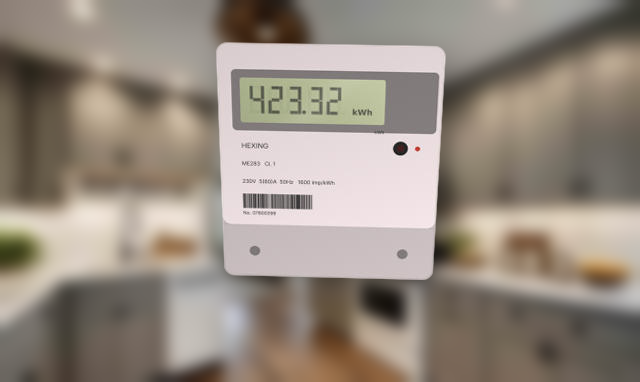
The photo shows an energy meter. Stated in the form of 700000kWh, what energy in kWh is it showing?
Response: 423.32kWh
